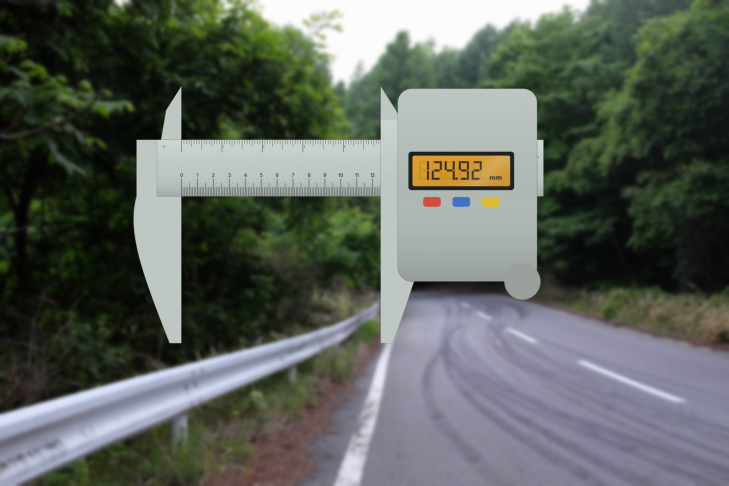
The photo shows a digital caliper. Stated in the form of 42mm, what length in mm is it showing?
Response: 124.92mm
